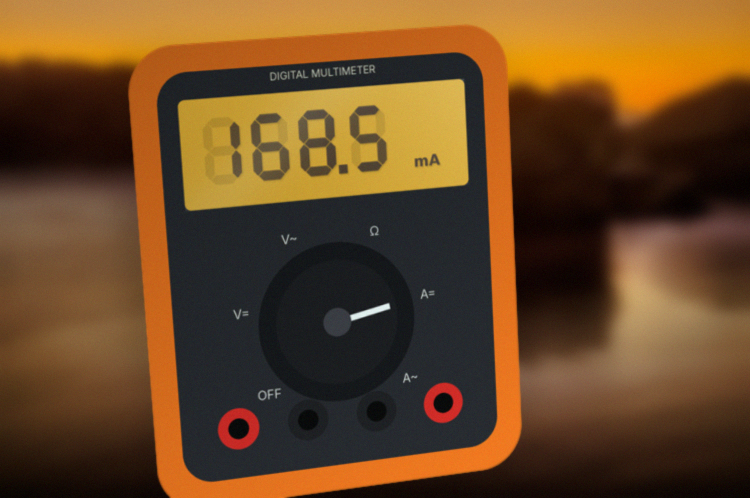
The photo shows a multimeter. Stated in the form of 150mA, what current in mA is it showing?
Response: 168.5mA
